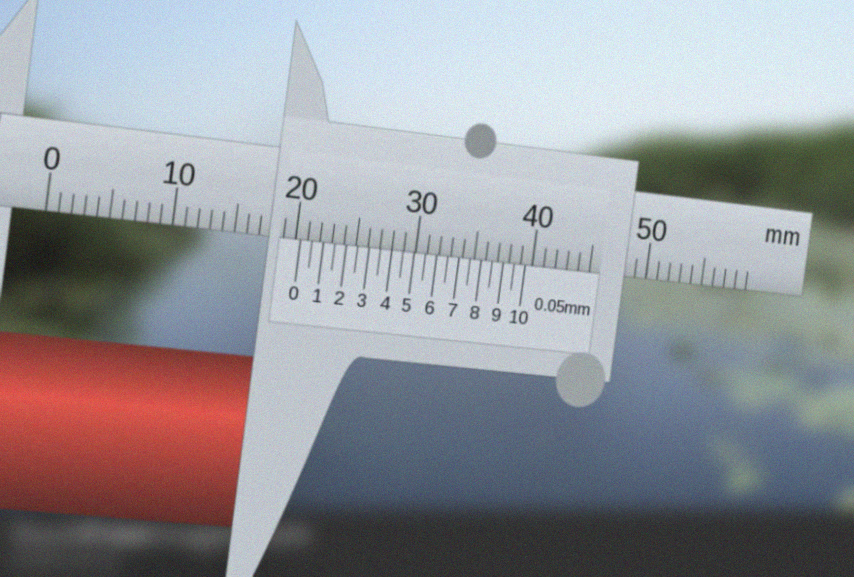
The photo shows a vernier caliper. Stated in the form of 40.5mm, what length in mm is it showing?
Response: 20.4mm
